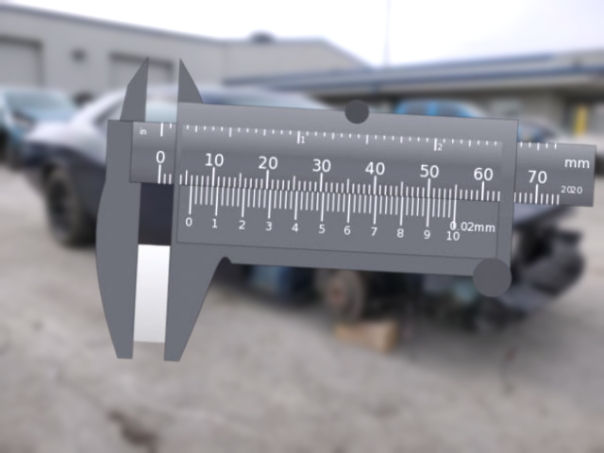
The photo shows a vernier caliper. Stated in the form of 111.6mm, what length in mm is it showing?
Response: 6.0mm
